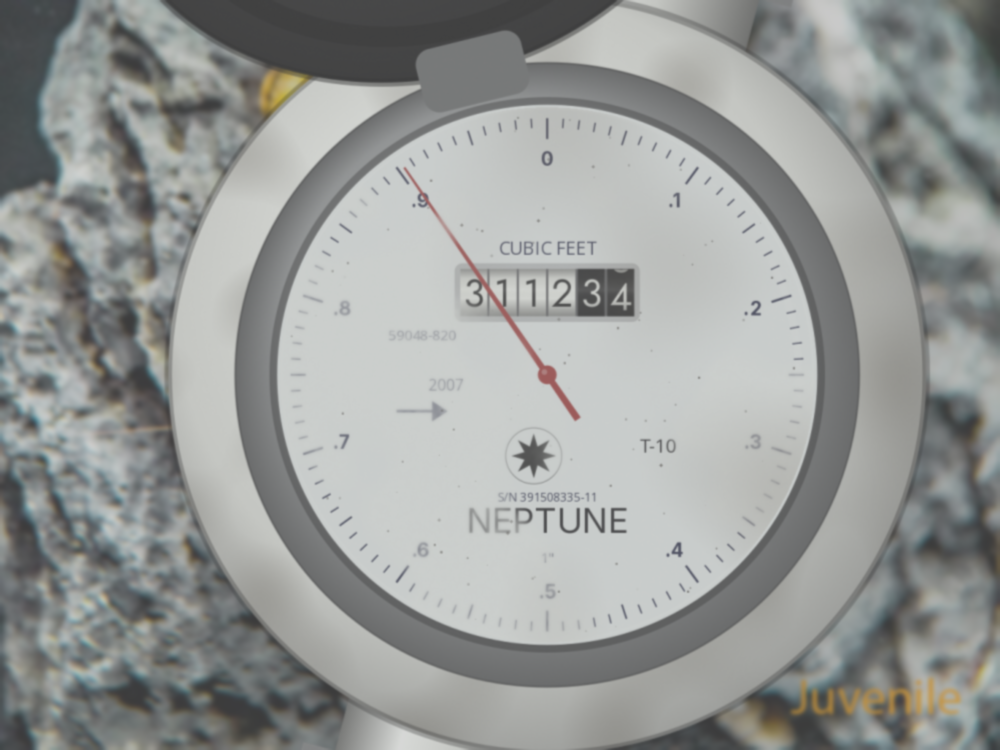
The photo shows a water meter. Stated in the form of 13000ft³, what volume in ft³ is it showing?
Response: 311233.90ft³
